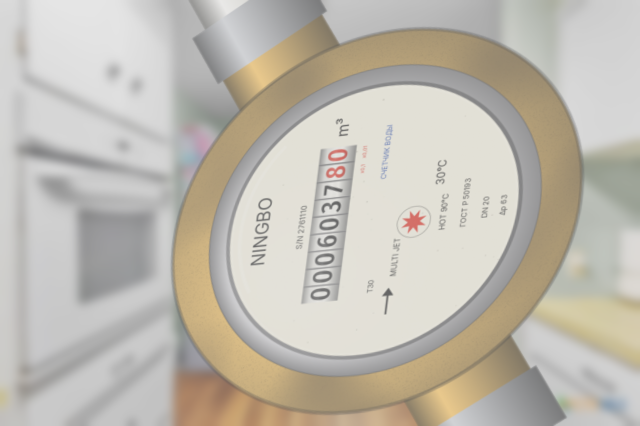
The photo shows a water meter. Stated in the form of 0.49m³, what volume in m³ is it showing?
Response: 6037.80m³
